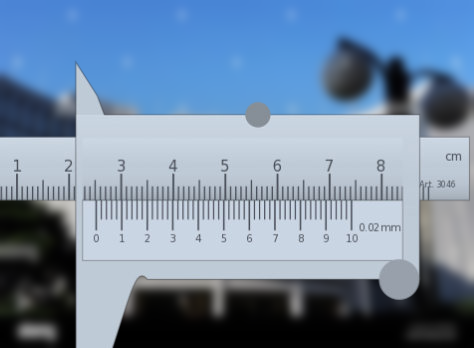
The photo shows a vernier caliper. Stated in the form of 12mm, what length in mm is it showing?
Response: 25.2mm
